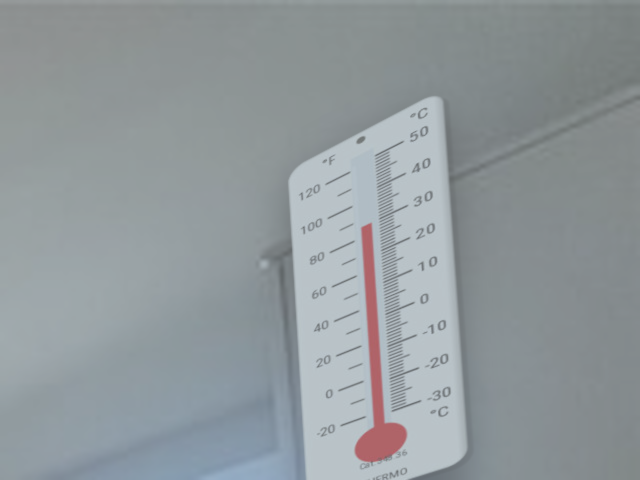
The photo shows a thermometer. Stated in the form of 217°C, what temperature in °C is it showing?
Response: 30°C
